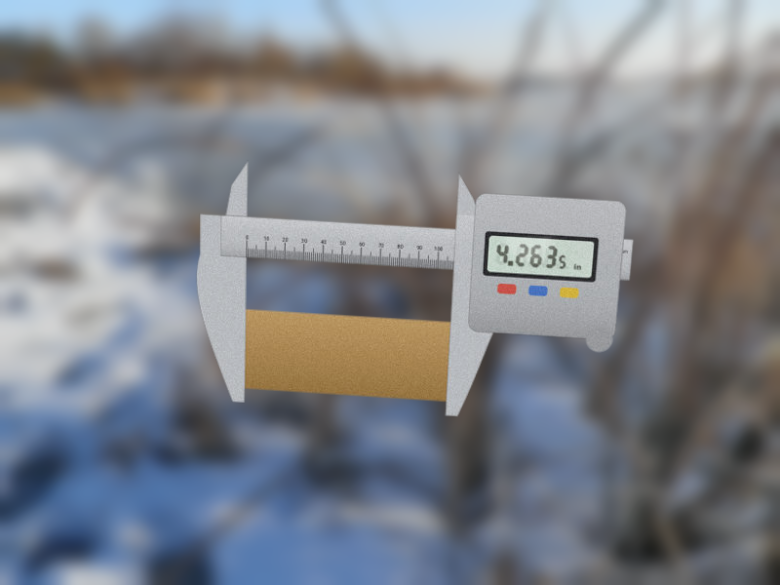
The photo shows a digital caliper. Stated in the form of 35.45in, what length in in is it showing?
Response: 4.2635in
